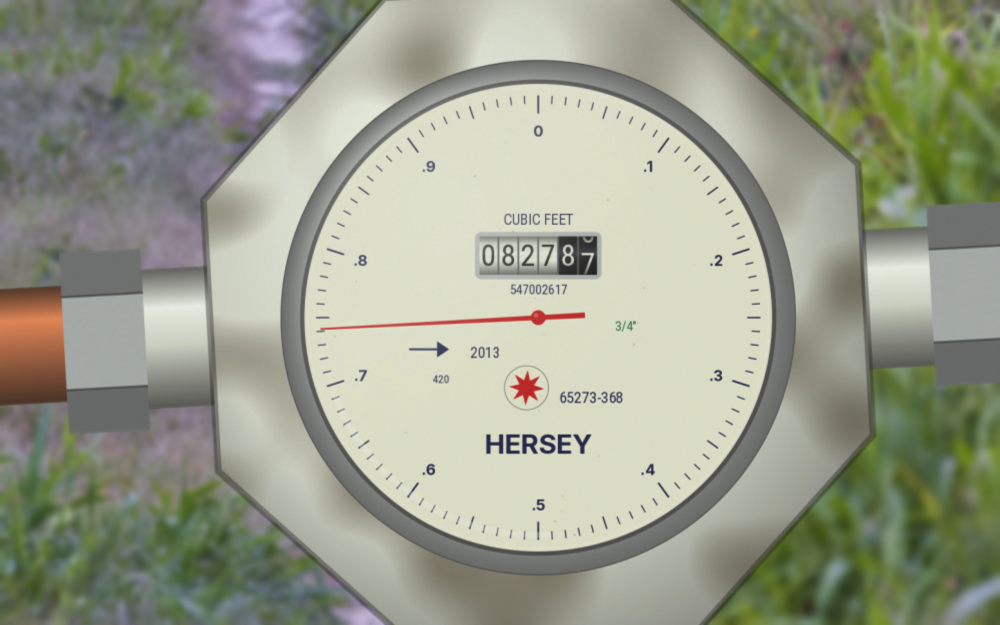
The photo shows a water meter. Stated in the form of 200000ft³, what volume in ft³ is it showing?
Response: 82786.74ft³
